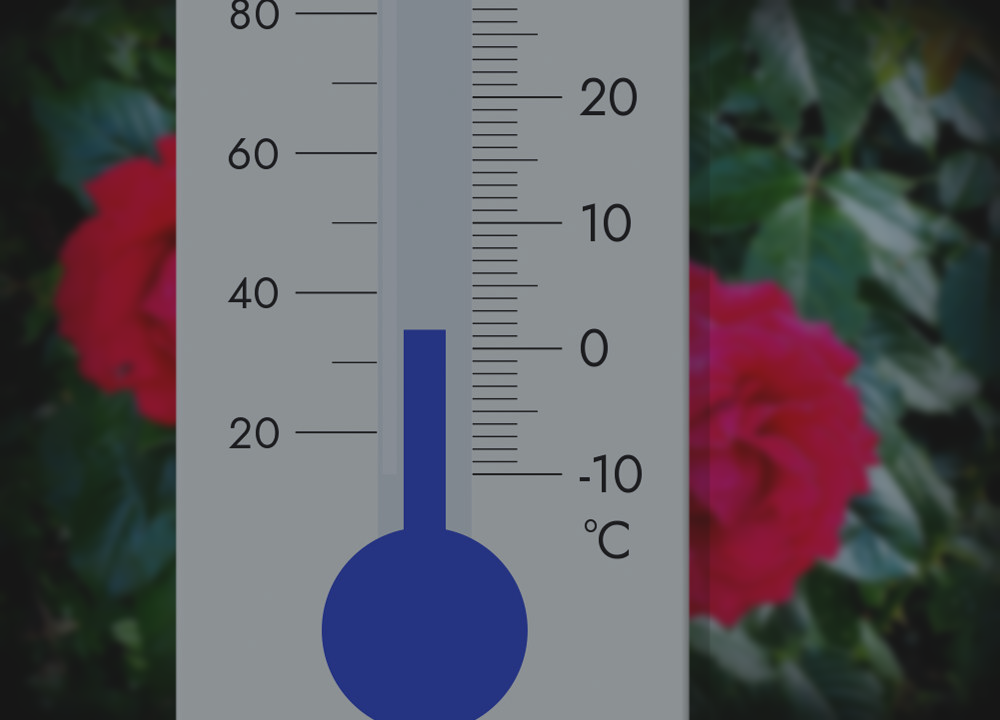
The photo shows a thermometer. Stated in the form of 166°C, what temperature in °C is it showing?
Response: 1.5°C
